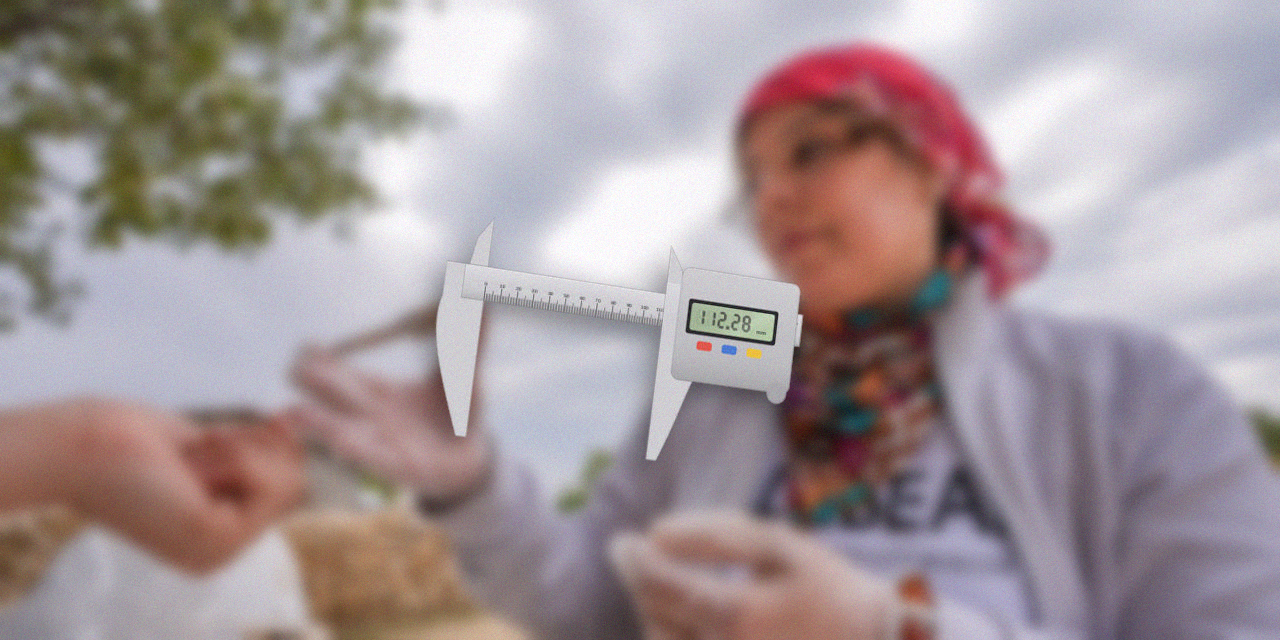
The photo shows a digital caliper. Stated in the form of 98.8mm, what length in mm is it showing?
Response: 112.28mm
